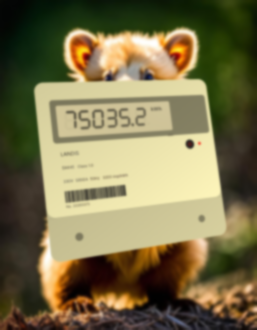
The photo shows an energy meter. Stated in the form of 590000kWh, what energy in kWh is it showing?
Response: 75035.2kWh
